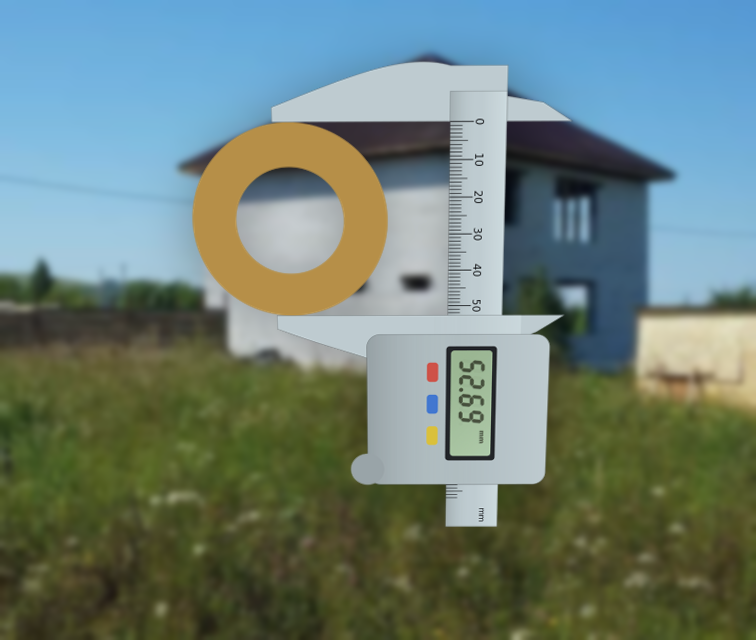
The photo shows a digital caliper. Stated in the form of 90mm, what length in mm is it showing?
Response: 52.69mm
